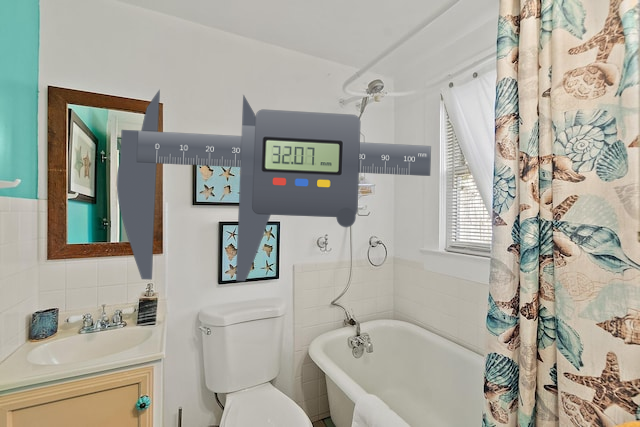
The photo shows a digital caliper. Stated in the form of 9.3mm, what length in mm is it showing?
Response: 32.07mm
